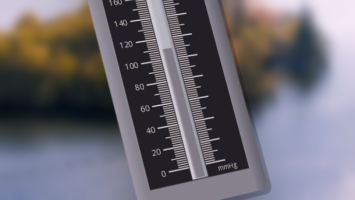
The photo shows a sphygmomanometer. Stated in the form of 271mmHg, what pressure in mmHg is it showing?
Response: 110mmHg
